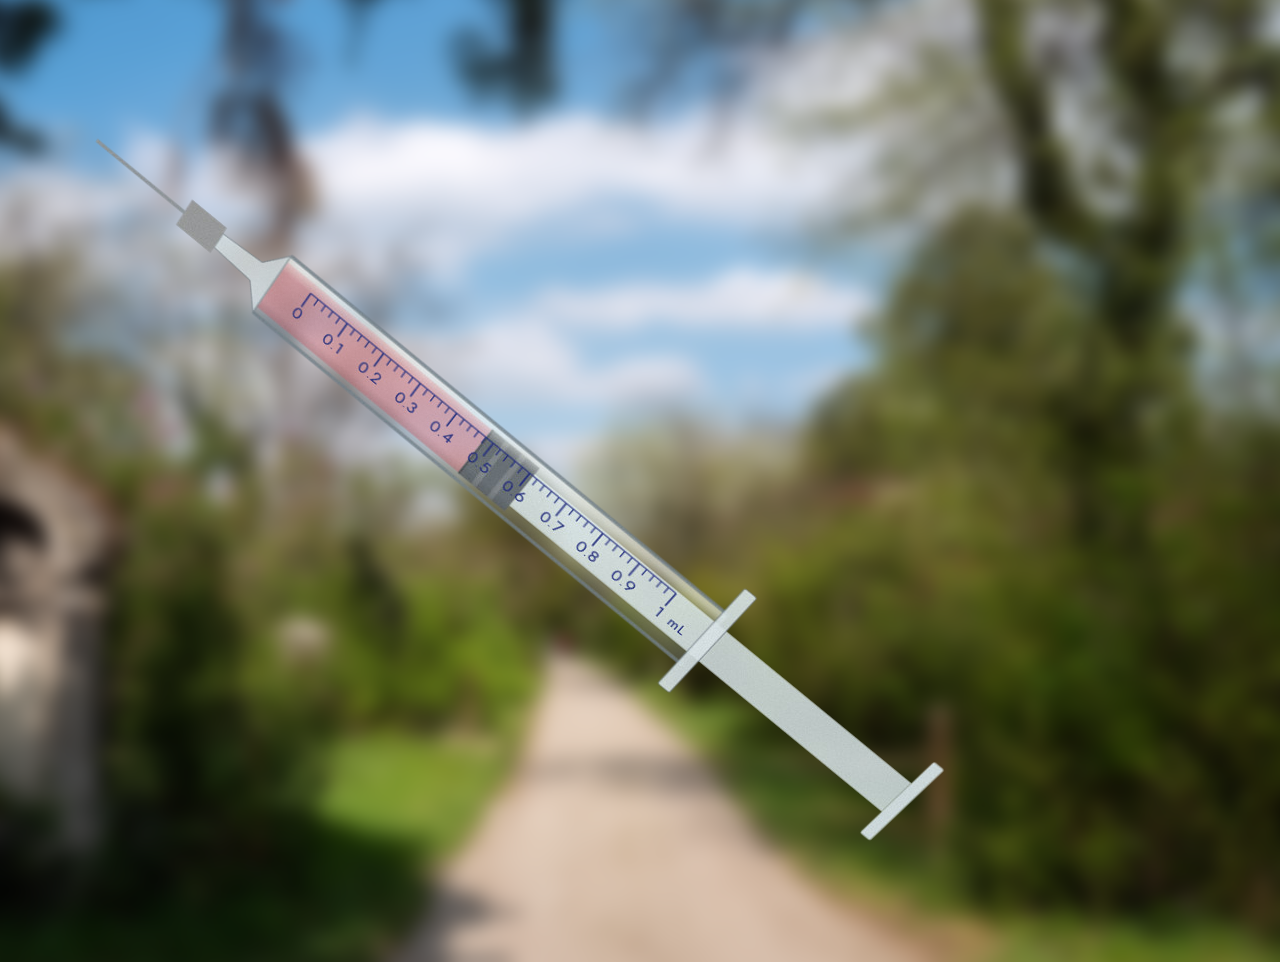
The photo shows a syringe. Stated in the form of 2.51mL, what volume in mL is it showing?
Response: 0.48mL
